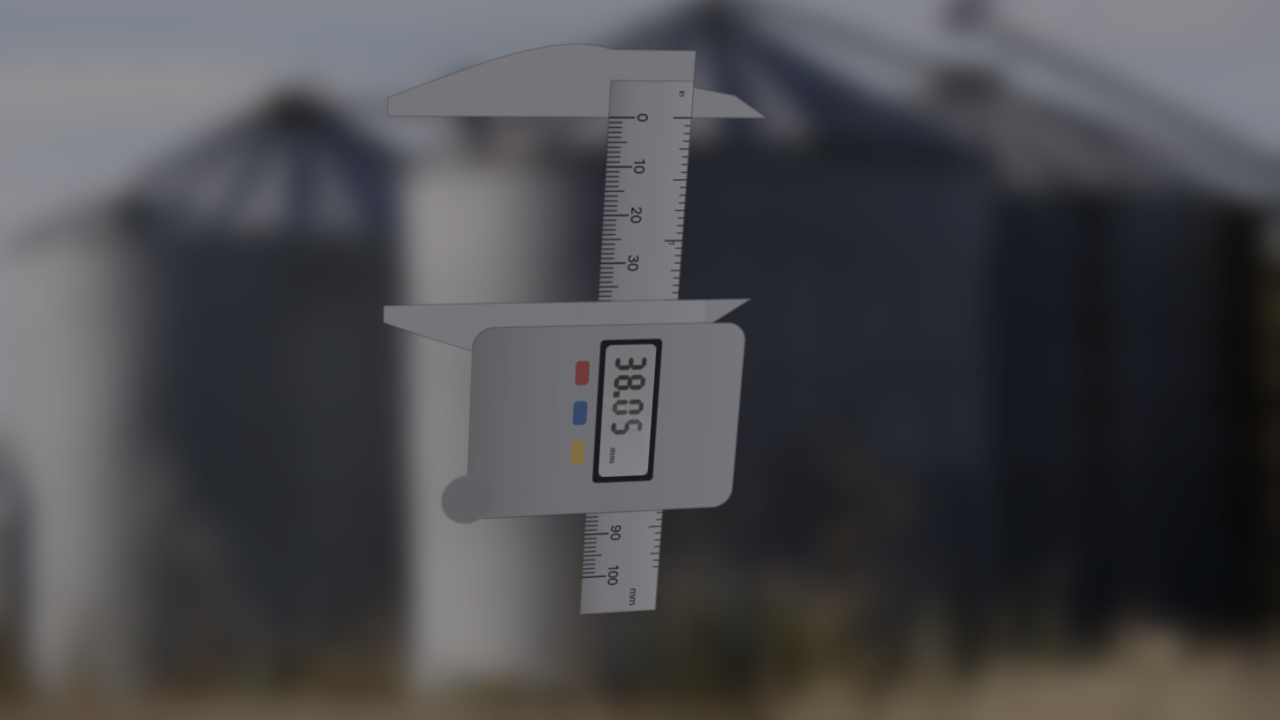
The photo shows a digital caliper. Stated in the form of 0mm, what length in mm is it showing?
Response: 38.05mm
